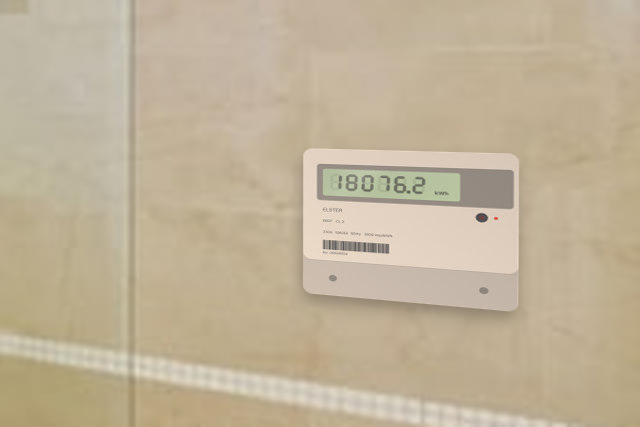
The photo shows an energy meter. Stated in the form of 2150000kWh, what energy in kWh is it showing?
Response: 18076.2kWh
